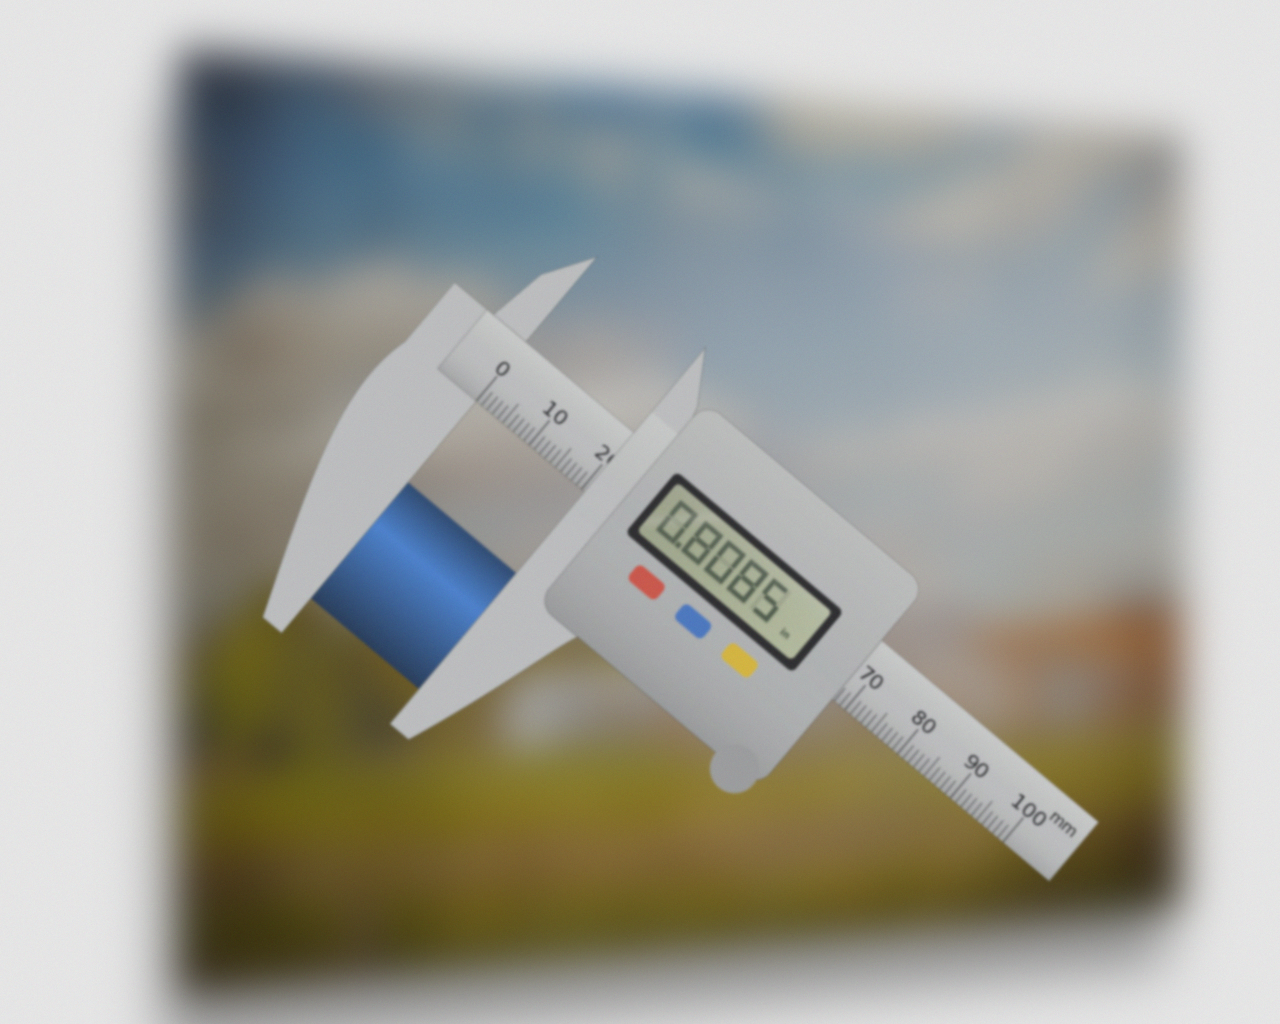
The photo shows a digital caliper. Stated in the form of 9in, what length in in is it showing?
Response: 0.8085in
